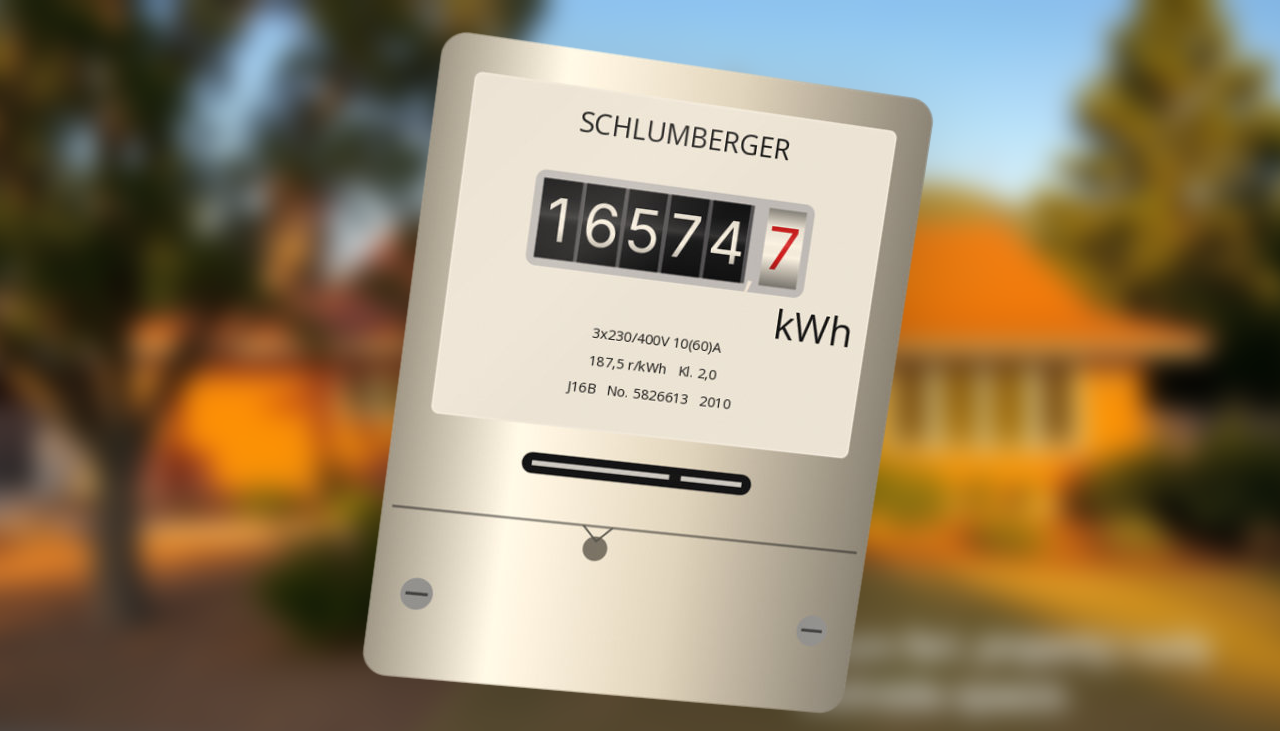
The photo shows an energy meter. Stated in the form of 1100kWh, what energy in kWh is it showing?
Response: 16574.7kWh
